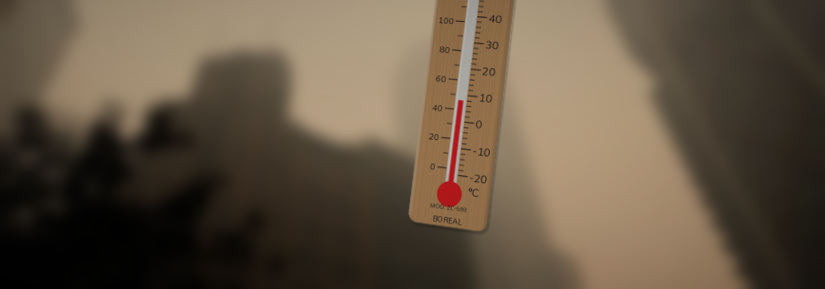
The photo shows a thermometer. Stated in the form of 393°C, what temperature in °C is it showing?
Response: 8°C
